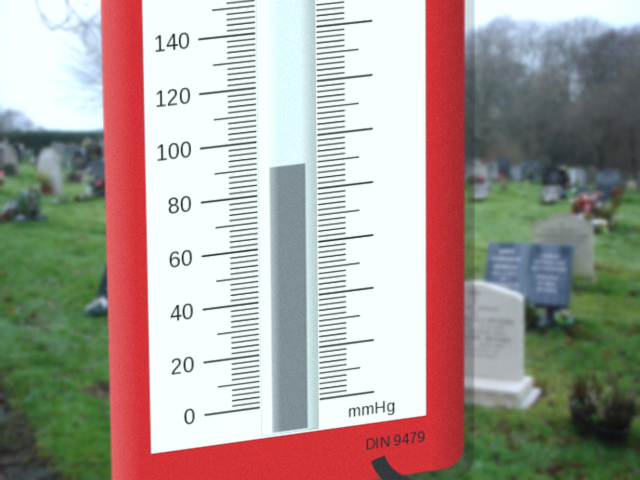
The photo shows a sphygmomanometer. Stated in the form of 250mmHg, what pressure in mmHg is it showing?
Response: 90mmHg
